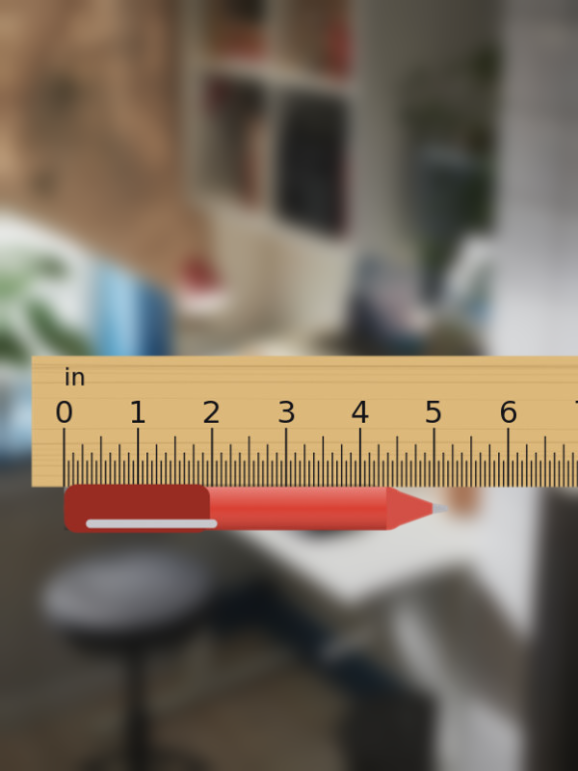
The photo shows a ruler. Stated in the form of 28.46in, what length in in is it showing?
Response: 5.1875in
